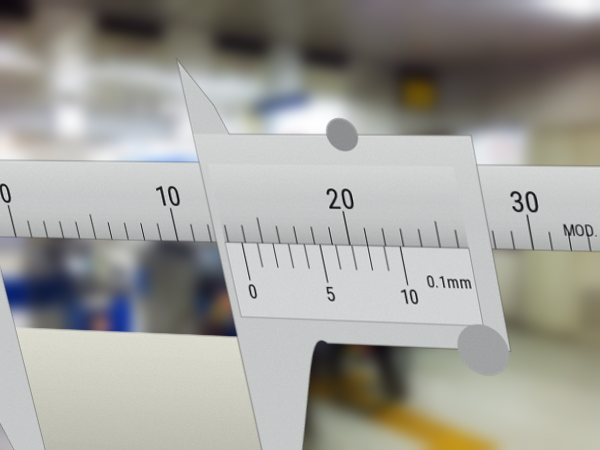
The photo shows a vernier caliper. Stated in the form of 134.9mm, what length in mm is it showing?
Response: 13.8mm
